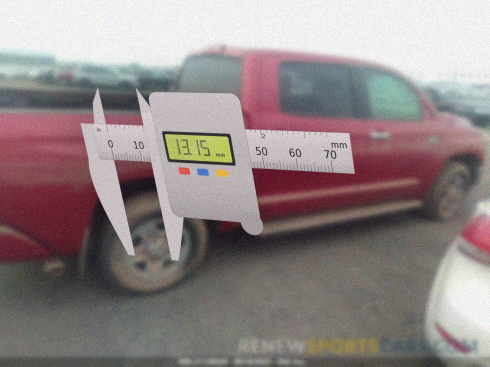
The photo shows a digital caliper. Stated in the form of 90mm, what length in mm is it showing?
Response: 13.15mm
